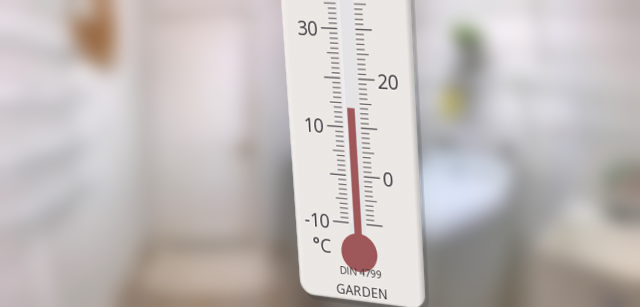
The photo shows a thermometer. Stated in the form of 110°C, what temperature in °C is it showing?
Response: 14°C
